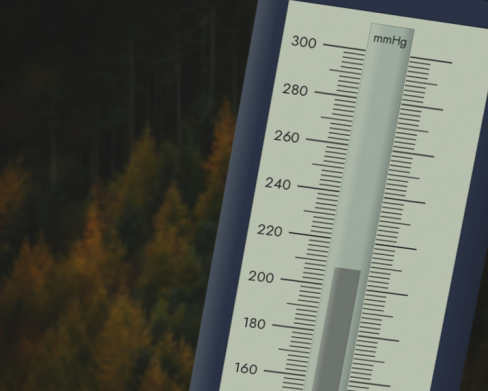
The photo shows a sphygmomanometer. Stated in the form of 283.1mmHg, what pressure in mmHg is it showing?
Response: 208mmHg
